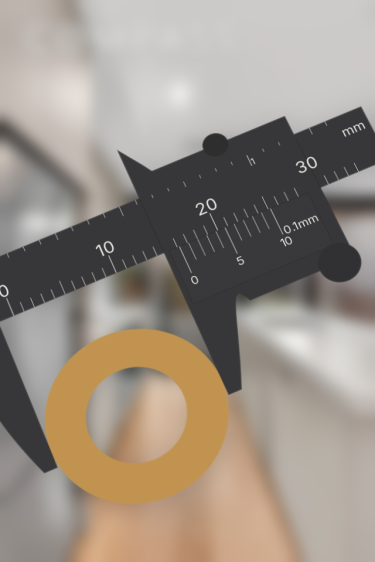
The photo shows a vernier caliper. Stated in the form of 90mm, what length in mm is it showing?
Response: 16.2mm
